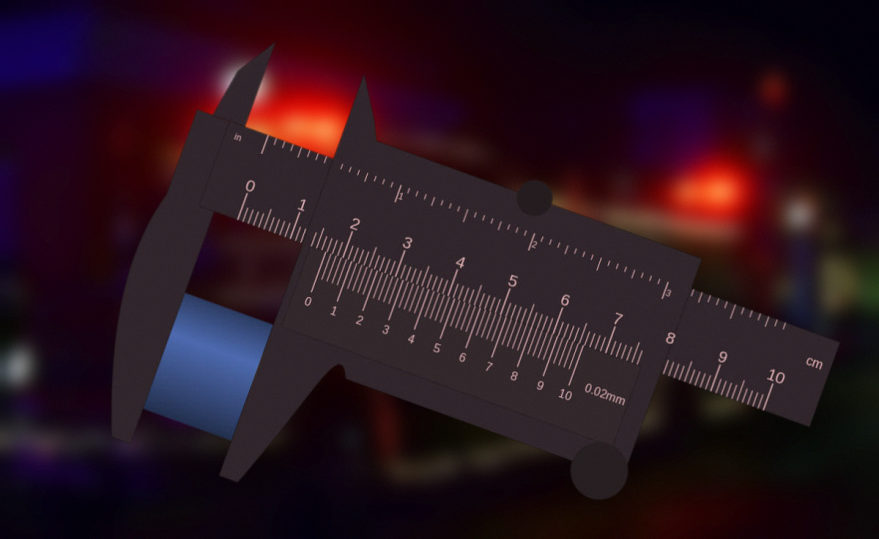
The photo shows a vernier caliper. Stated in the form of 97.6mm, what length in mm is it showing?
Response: 16.8mm
